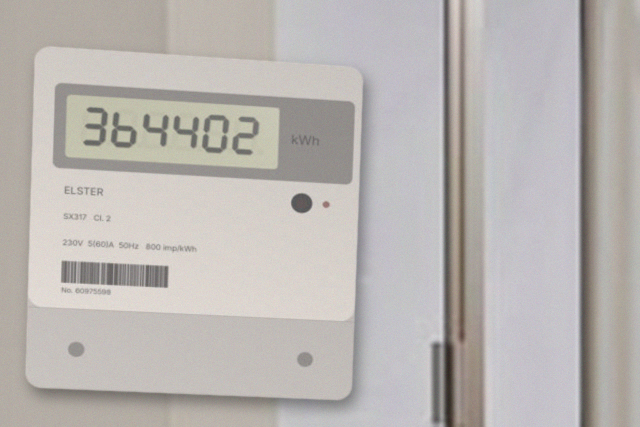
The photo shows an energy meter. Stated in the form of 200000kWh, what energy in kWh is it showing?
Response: 364402kWh
